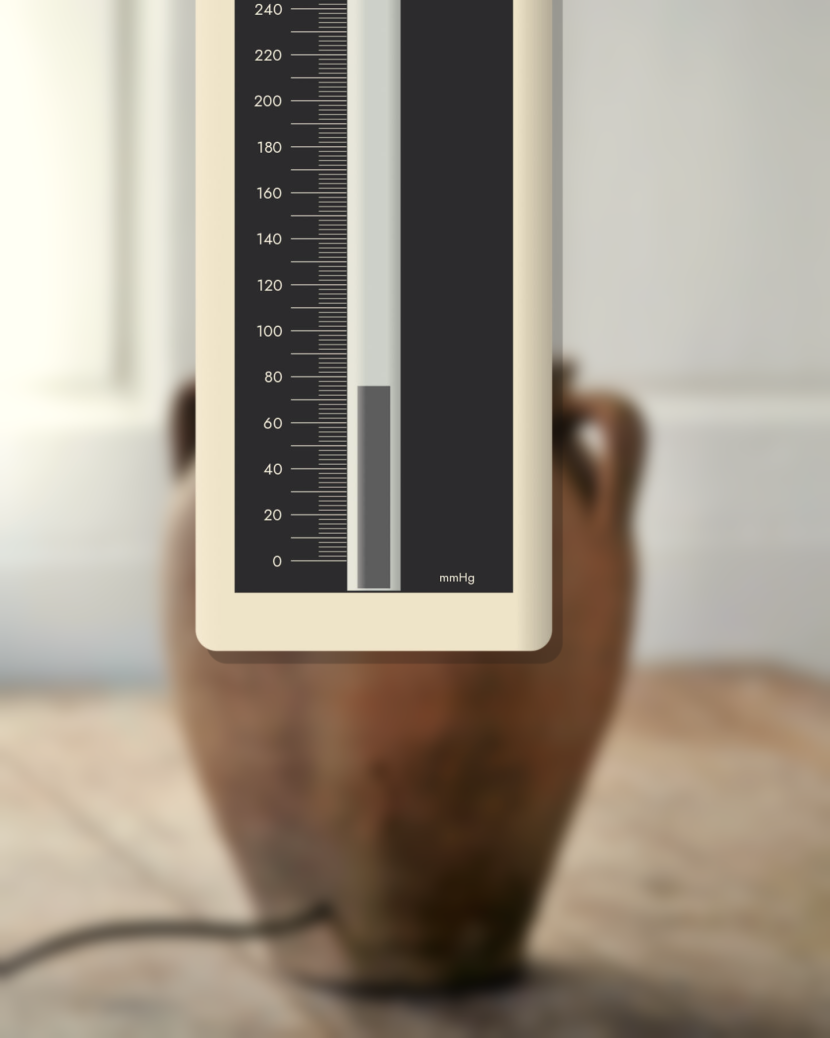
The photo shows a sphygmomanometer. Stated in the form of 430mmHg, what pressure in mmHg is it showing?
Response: 76mmHg
